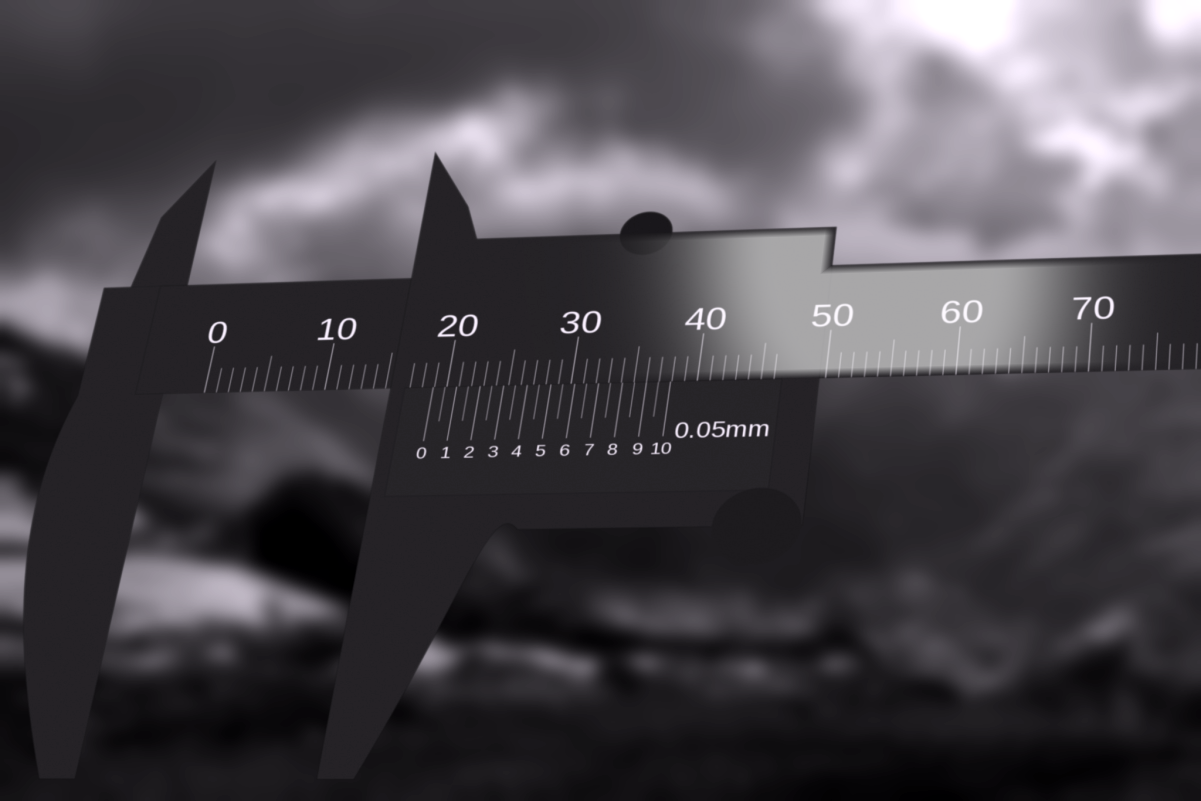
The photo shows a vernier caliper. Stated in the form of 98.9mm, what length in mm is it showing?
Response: 18.9mm
